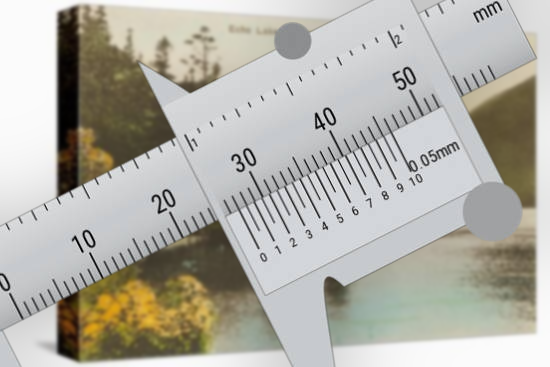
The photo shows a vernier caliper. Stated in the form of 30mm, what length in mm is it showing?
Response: 27.0mm
